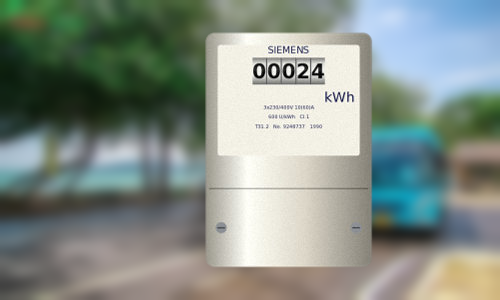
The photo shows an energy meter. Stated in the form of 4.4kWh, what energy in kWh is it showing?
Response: 24kWh
